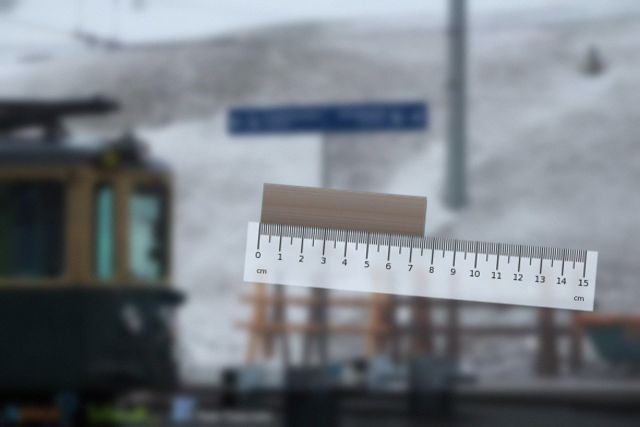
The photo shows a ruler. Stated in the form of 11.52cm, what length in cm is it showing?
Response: 7.5cm
